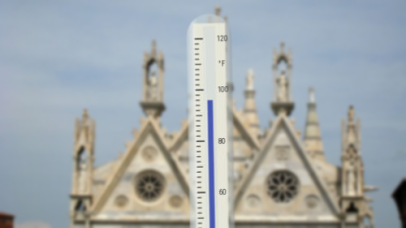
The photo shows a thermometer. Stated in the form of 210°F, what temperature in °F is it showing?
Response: 96°F
